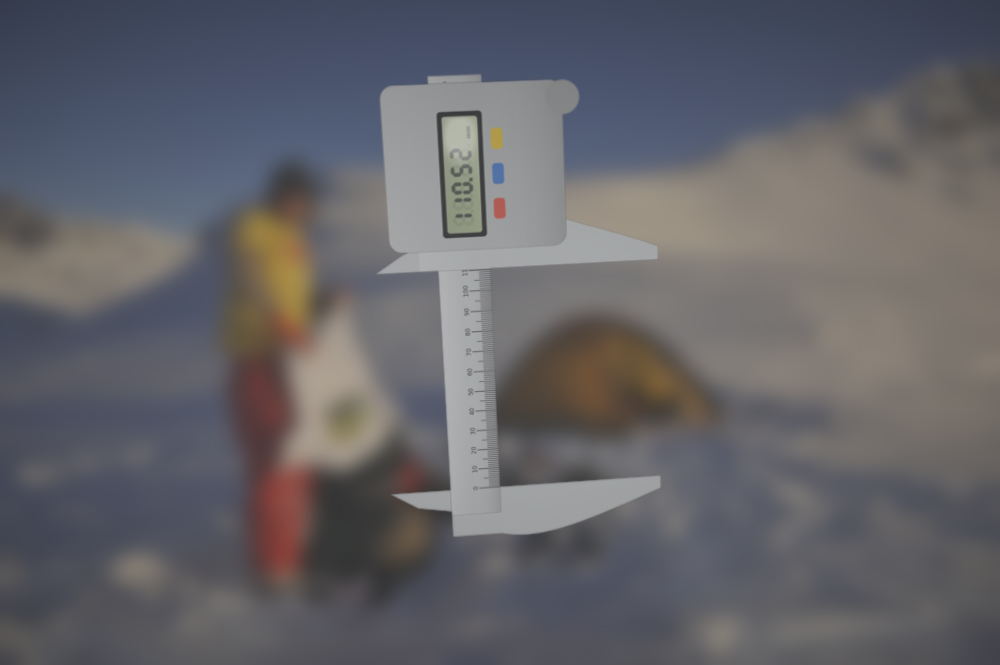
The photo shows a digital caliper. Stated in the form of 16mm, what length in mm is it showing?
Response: 110.52mm
